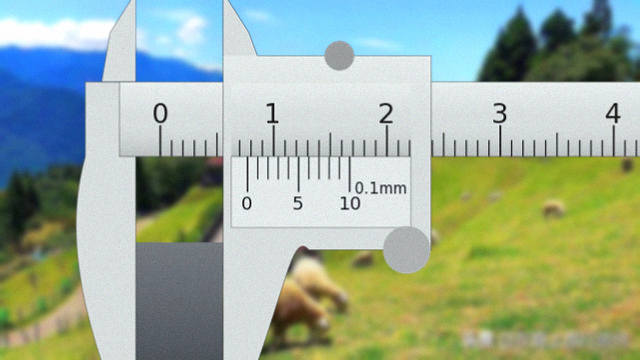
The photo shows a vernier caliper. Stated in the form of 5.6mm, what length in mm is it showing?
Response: 7.7mm
